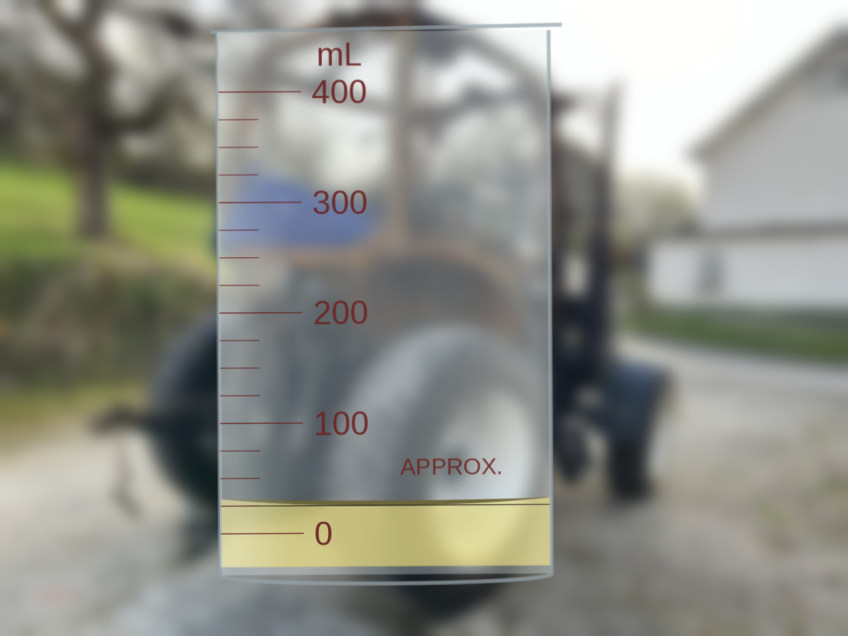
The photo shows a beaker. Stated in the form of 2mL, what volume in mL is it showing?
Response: 25mL
